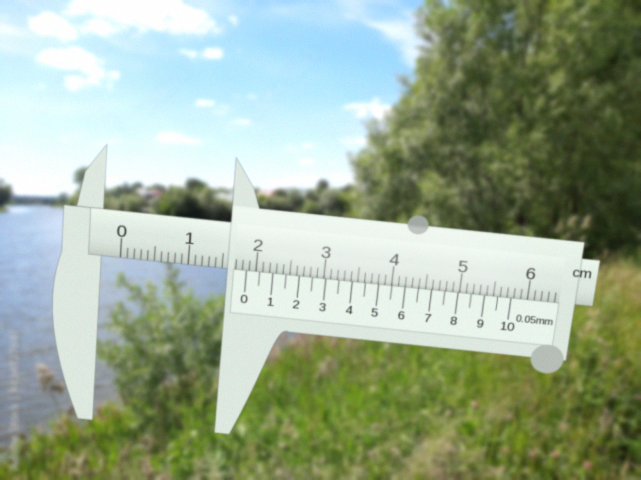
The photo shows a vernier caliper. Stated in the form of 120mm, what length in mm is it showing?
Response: 18.6mm
